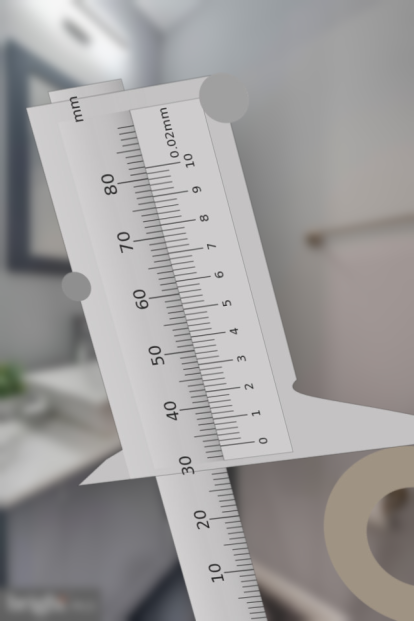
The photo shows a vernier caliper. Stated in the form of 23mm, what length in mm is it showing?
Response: 32.8mm
